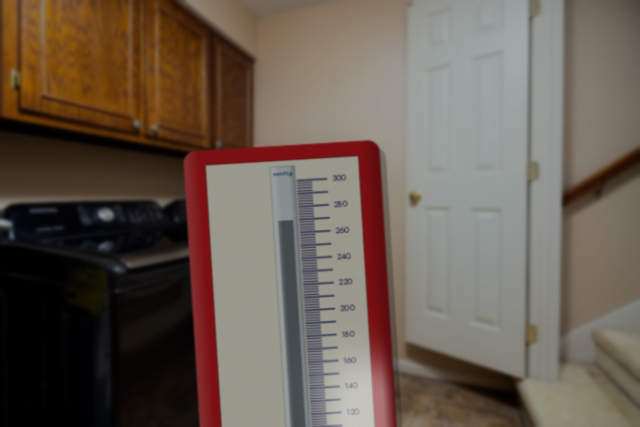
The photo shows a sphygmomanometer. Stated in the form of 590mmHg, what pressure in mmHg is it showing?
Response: 270mmHg
